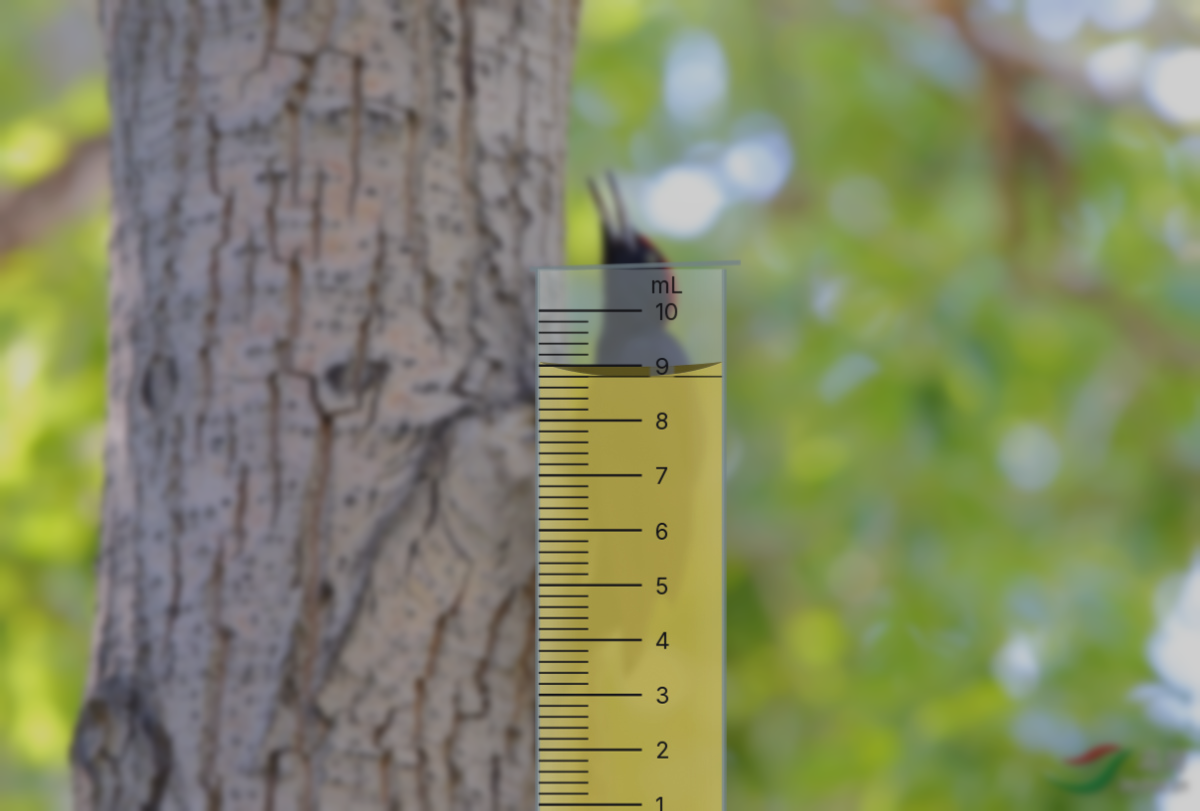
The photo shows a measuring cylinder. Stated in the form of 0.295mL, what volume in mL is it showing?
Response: 8.8mL
